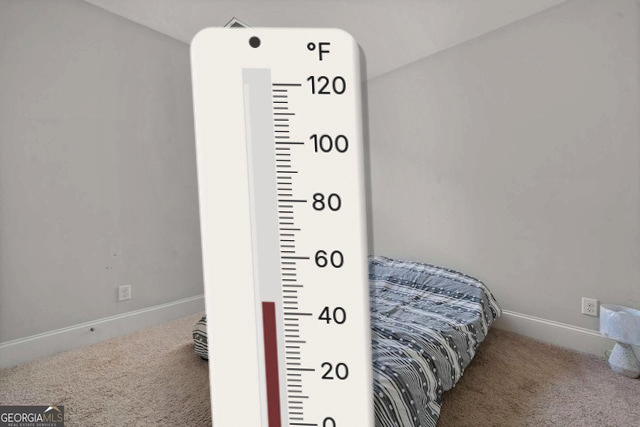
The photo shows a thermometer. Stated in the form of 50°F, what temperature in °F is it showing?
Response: 44°F
